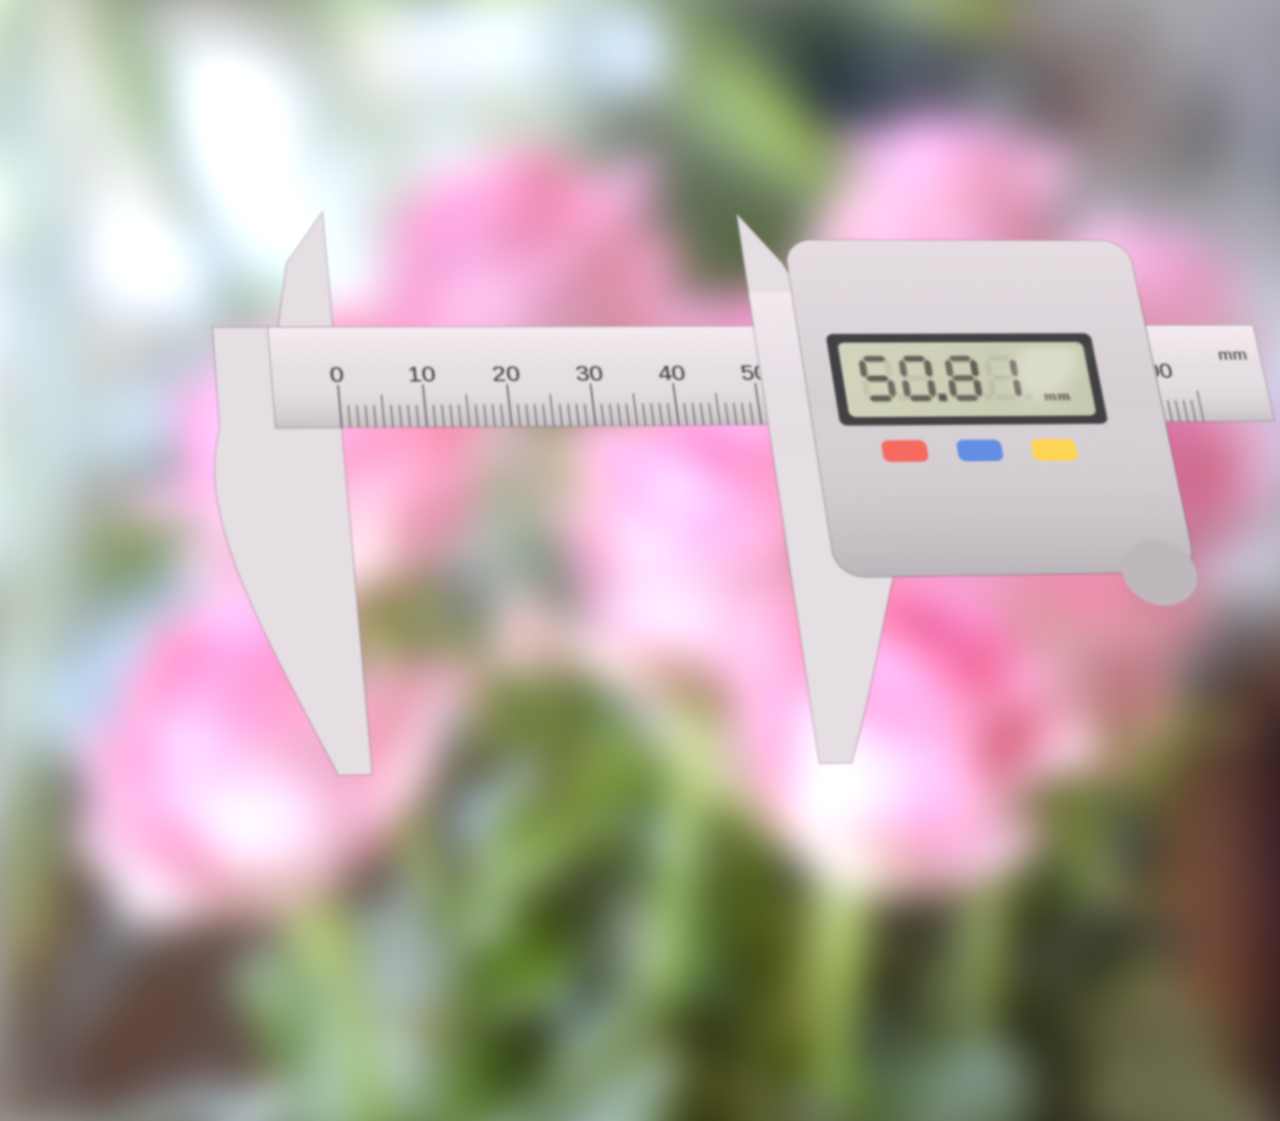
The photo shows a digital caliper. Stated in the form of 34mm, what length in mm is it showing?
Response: 50.81mm
